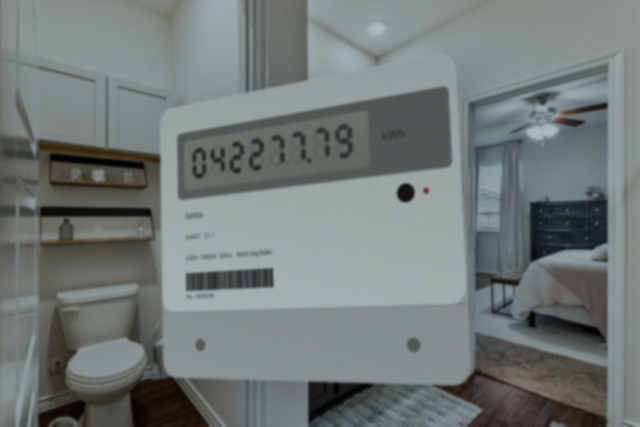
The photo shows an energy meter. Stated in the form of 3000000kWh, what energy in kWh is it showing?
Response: 42277.79kWh
